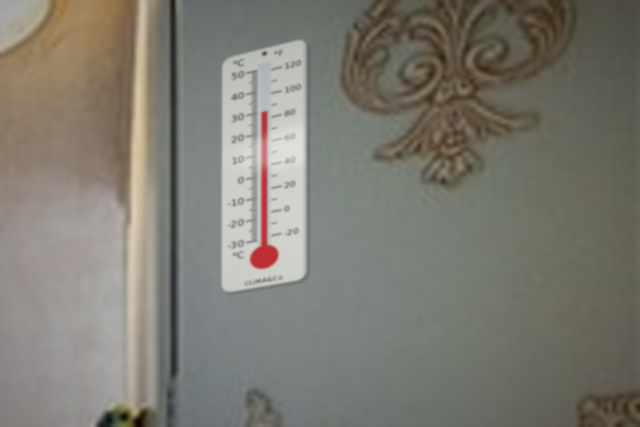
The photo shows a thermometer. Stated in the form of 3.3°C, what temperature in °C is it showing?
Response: 30°C
